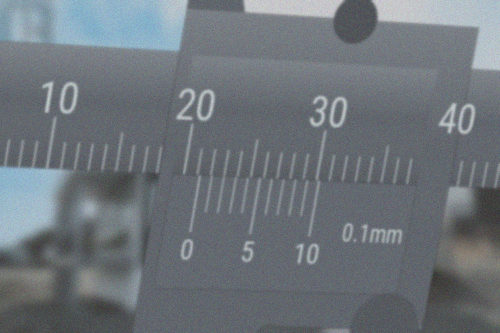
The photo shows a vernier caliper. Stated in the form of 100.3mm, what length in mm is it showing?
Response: 21.2mm
